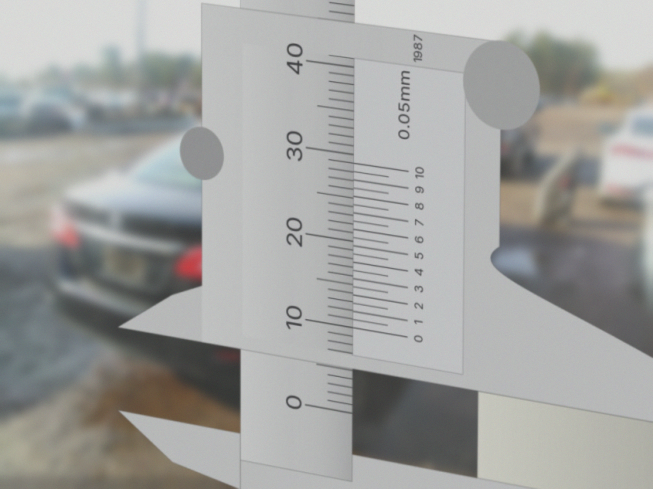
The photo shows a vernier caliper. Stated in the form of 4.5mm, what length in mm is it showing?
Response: 10.0mm
